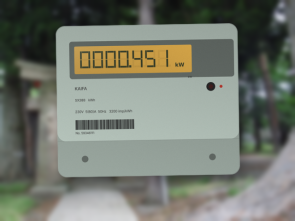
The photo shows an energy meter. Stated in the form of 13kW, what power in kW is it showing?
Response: 0.451kW
